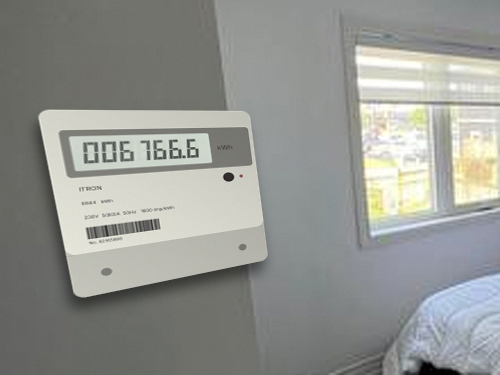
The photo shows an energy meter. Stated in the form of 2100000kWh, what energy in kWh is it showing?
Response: 6766.6kWh
